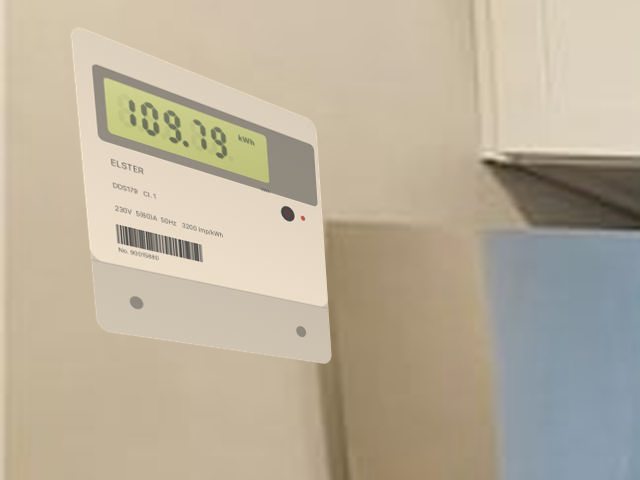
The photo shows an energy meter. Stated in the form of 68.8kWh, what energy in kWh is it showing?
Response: 109.79kWh
